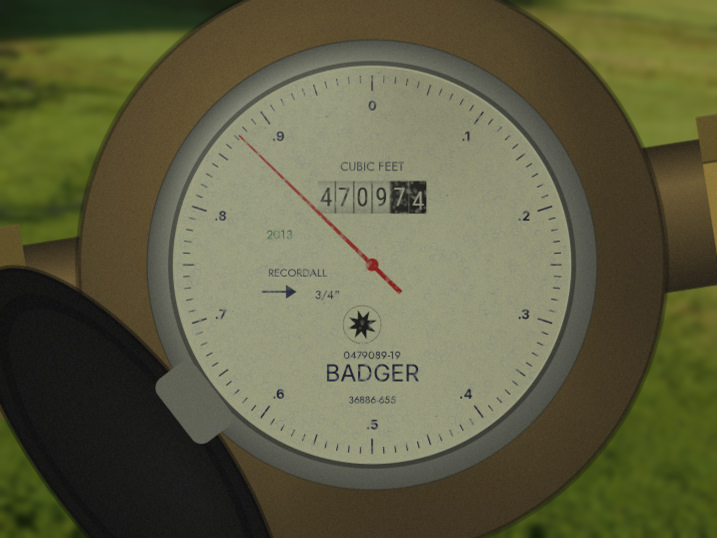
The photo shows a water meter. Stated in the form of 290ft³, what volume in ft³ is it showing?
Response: 470973.87ft³
